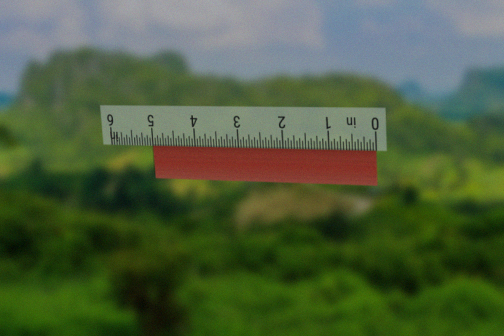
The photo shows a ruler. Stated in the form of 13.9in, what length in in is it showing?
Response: 5in
